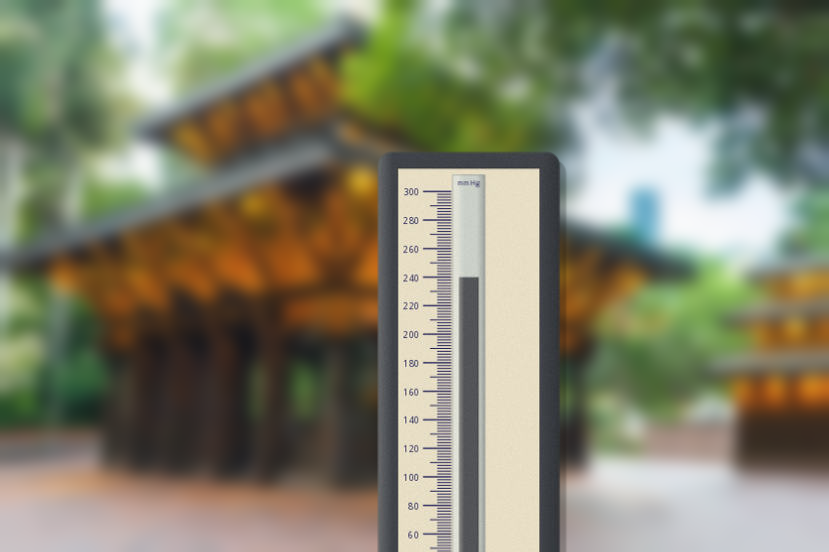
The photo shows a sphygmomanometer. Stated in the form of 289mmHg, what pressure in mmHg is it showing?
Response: 240mmHg
